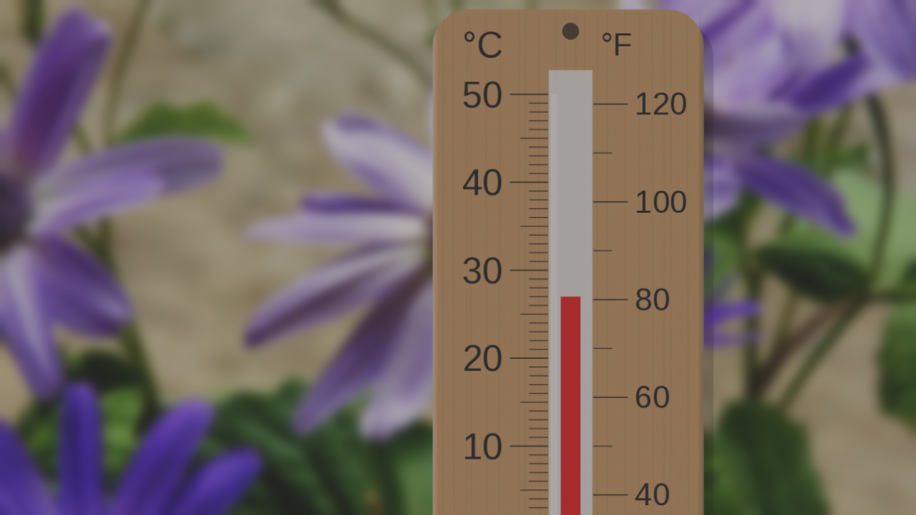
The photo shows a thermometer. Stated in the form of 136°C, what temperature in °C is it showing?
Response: 27°C
